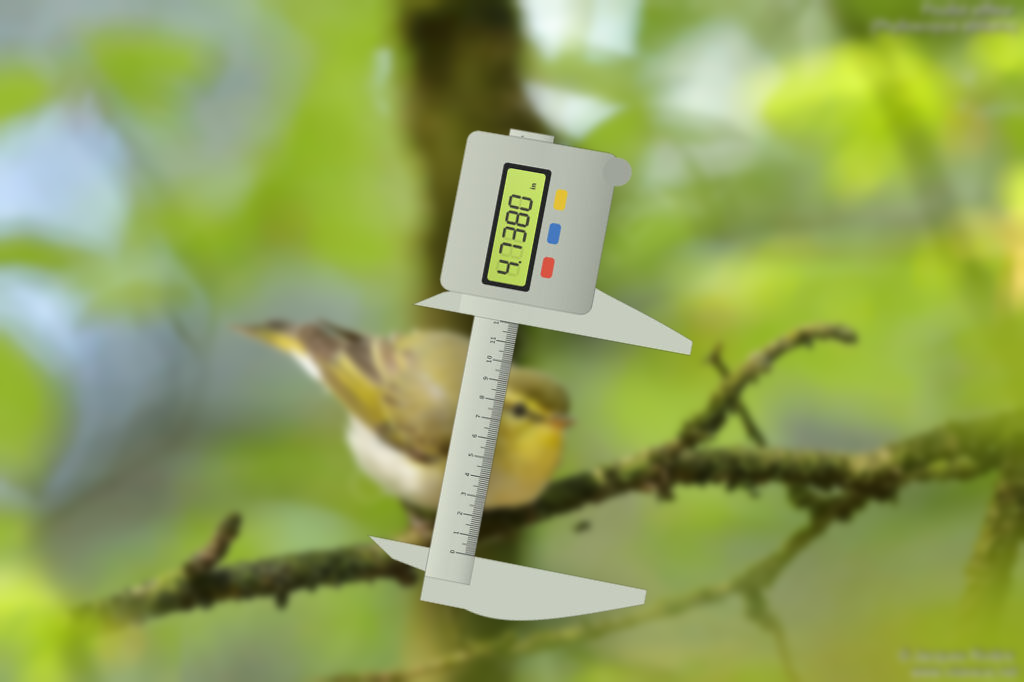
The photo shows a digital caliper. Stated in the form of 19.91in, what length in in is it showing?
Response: 4.7380in
